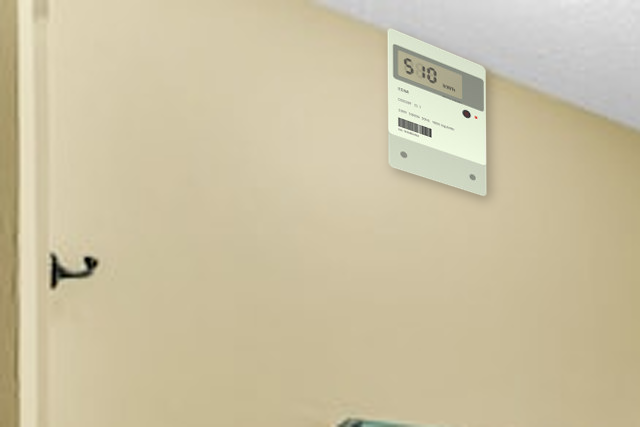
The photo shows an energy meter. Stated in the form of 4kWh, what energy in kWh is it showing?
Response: 510kWh
